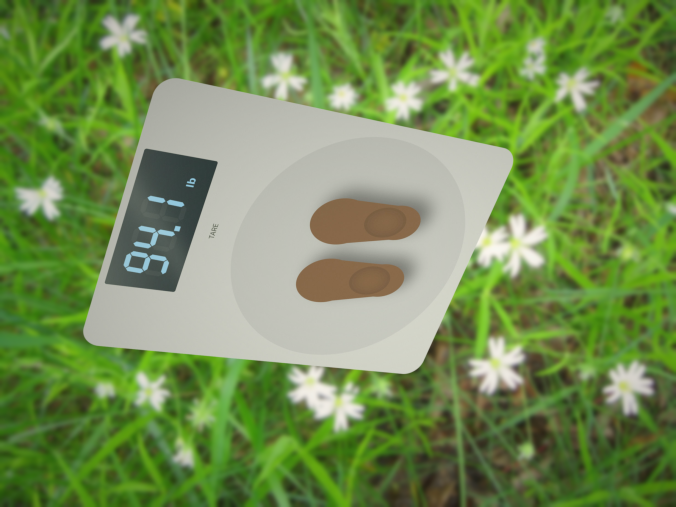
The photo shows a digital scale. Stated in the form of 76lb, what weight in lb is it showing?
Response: 94.1lb
